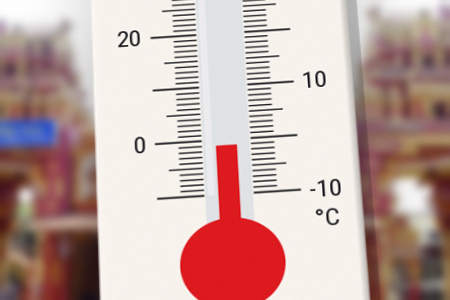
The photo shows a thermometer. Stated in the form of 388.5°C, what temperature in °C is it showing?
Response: -1°C
